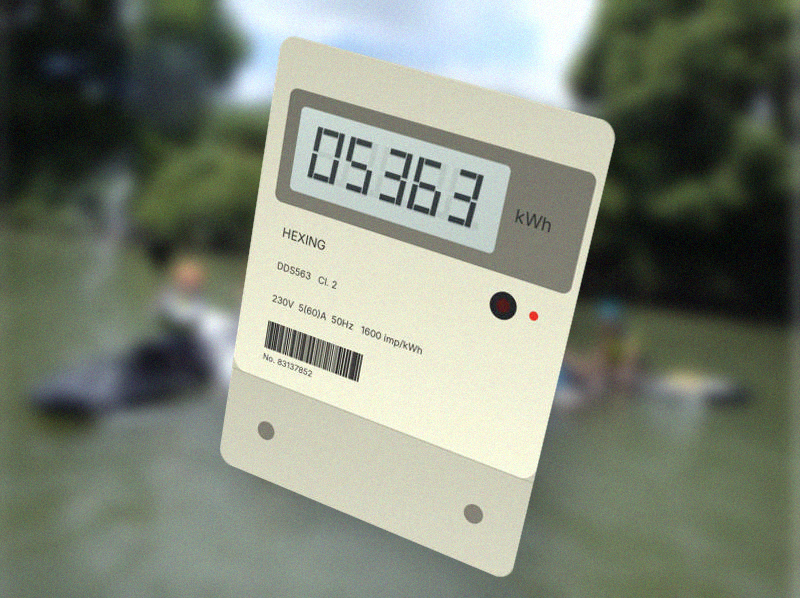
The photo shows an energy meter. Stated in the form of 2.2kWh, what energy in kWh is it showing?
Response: 5363kWh
